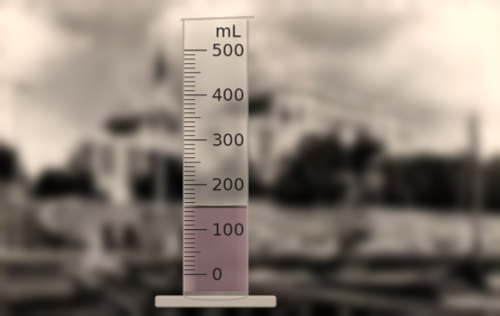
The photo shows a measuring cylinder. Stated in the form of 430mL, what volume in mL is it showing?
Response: 150mL
